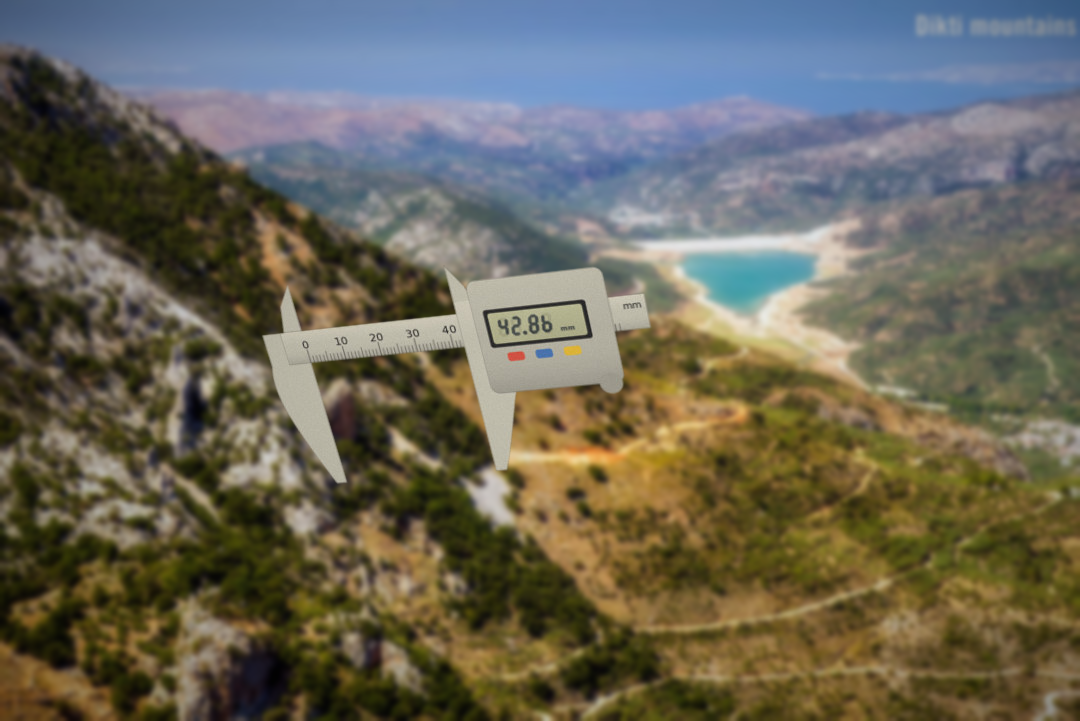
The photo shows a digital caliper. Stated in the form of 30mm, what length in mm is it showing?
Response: 42.86mm
